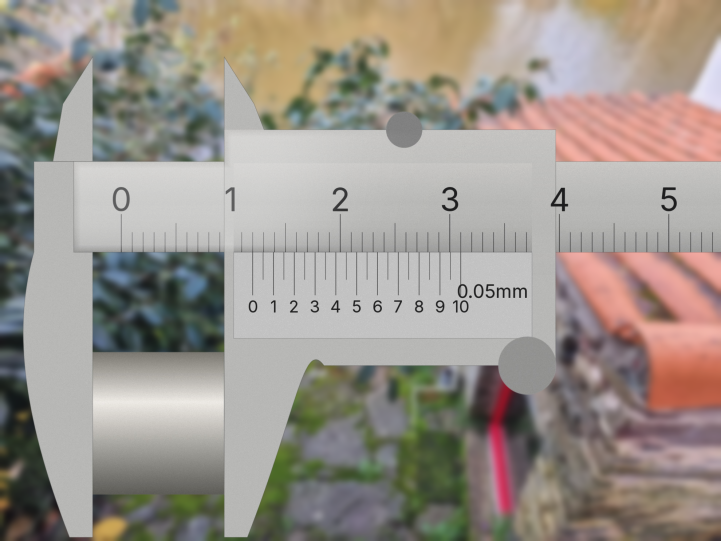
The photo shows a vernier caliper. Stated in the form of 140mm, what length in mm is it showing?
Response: 12.0mm
